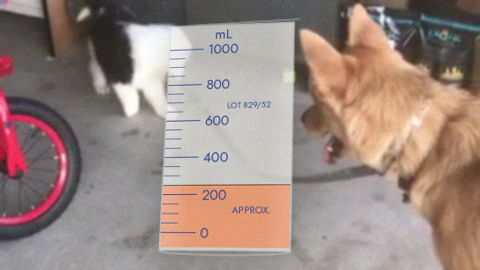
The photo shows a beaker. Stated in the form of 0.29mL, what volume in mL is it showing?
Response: 250mL
